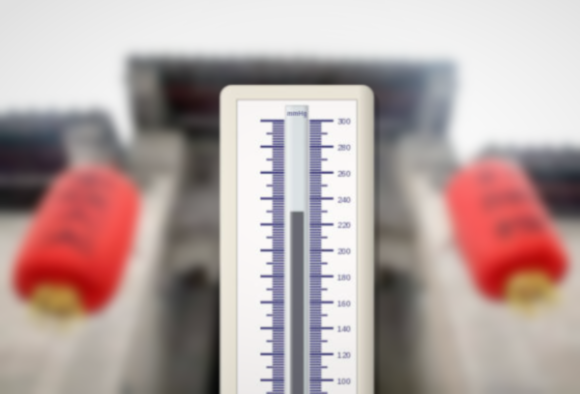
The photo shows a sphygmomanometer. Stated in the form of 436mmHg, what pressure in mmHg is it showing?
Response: 230mmHg
